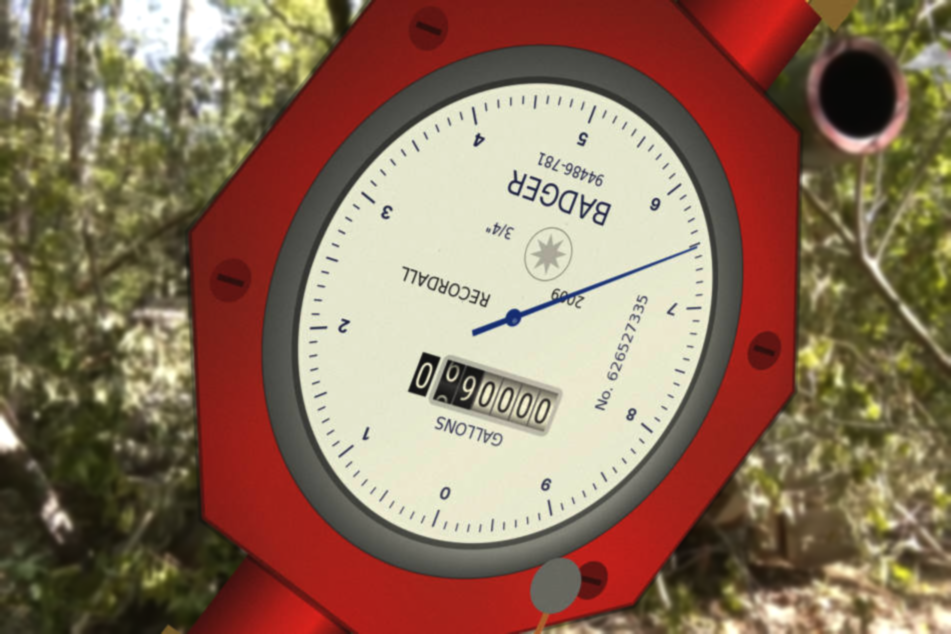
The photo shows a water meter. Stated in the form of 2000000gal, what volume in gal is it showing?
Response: 686.5gal
